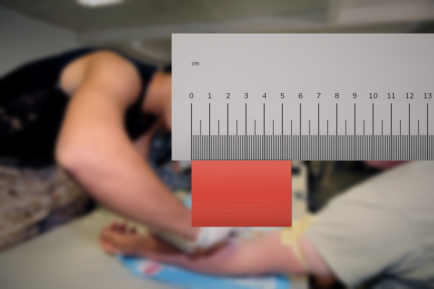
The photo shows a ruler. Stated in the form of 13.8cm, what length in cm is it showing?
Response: 5.5cm
